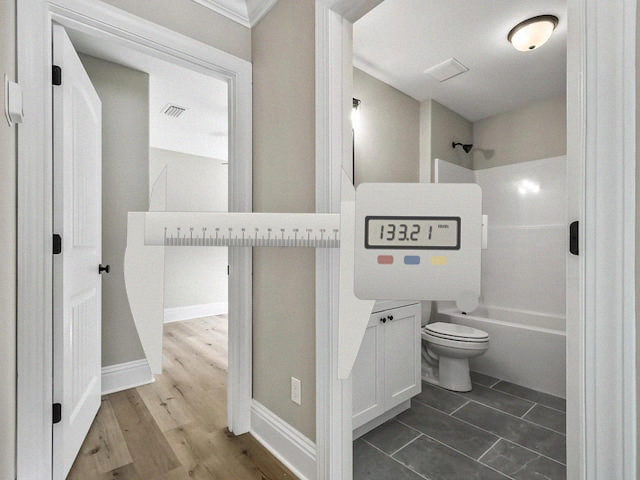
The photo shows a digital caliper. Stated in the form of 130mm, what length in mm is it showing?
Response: 133.21mm
